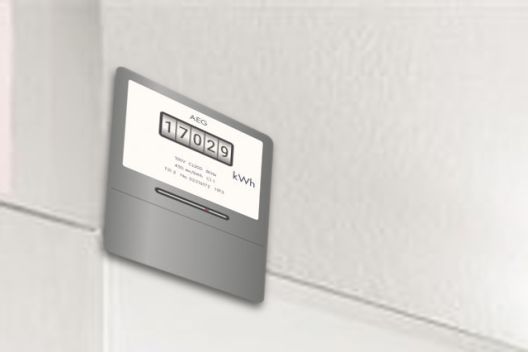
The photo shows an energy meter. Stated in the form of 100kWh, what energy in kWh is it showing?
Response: 17029kWh
